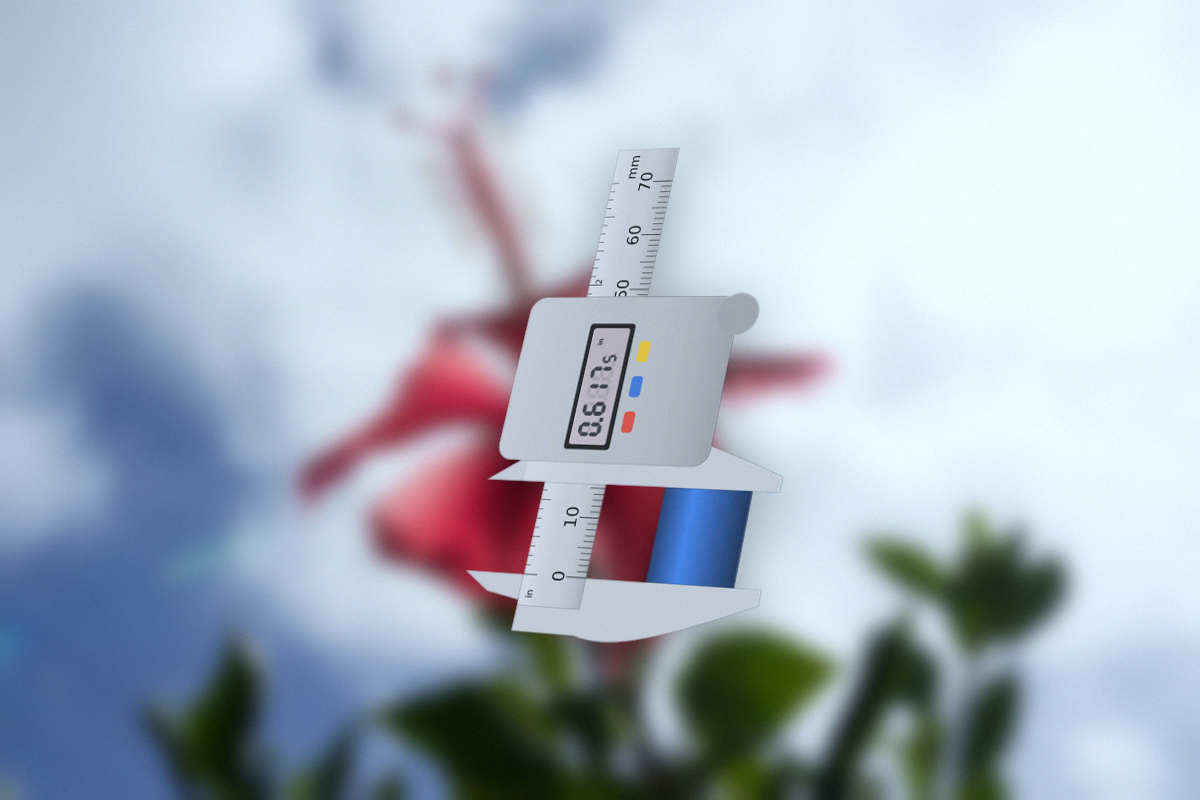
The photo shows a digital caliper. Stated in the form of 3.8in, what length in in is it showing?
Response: 0.6175in
